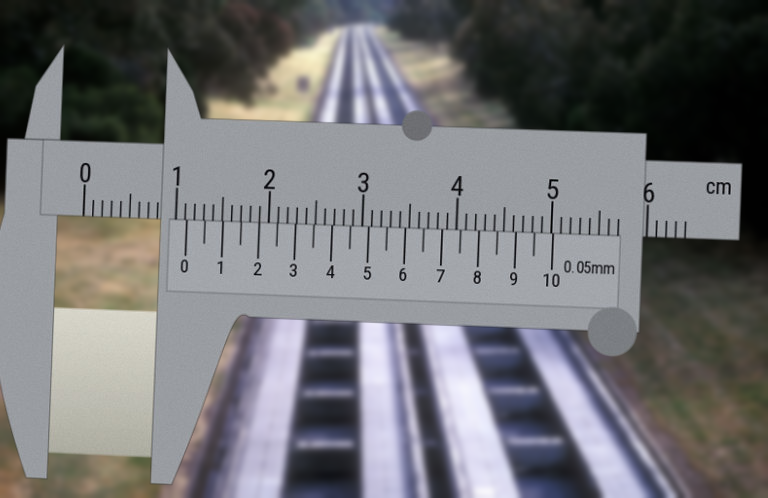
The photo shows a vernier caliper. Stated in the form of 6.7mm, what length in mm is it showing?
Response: 11.2mm
